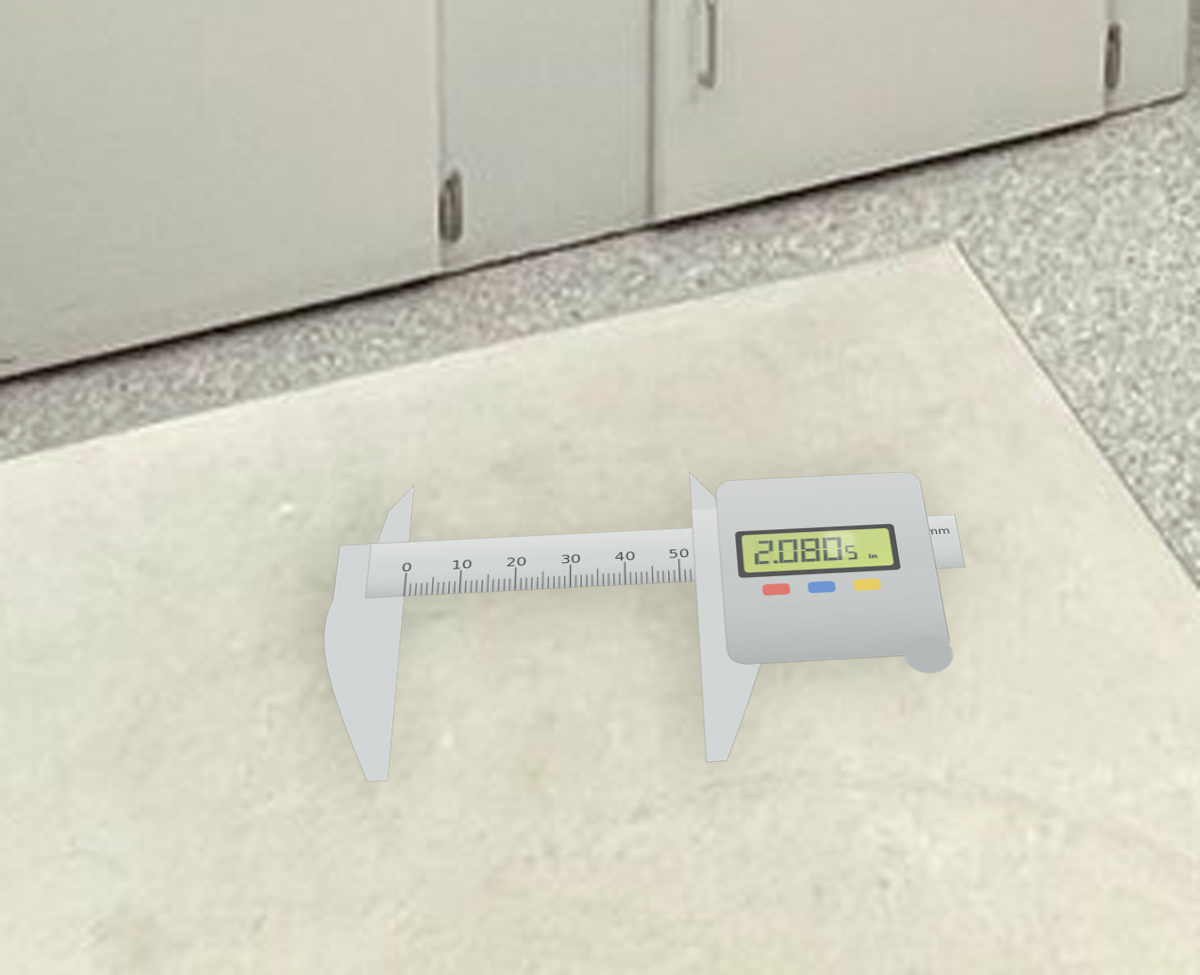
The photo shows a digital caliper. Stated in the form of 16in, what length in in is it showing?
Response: 2.0805in
